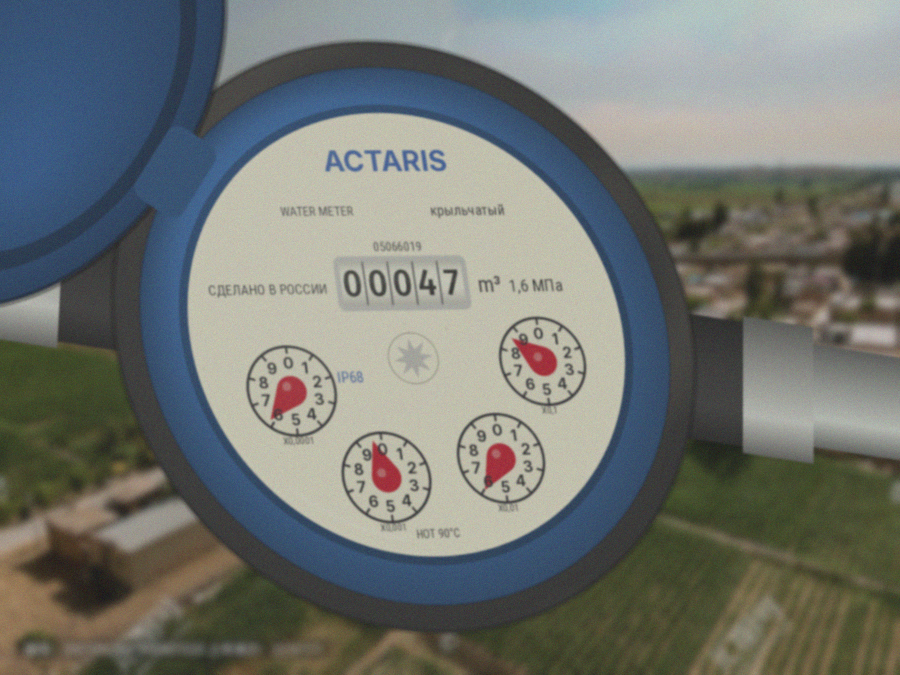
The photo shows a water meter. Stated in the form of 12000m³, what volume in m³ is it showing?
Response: 47.8596m³
